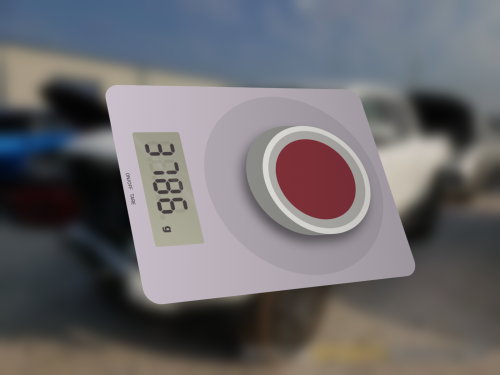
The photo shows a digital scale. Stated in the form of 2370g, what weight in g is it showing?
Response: 3786g
